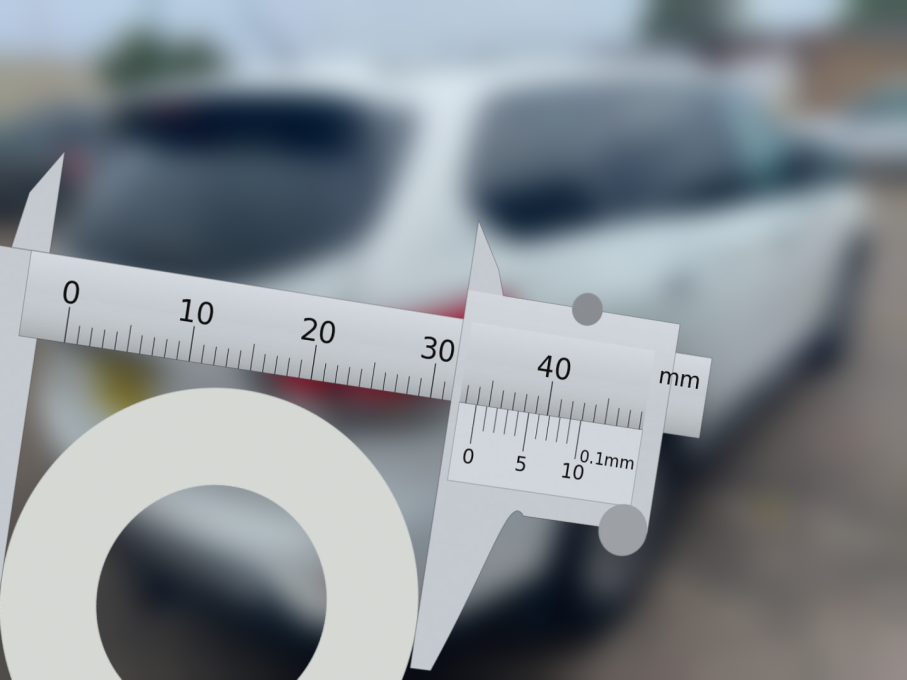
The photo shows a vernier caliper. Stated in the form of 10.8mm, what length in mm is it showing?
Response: 33.9mm
